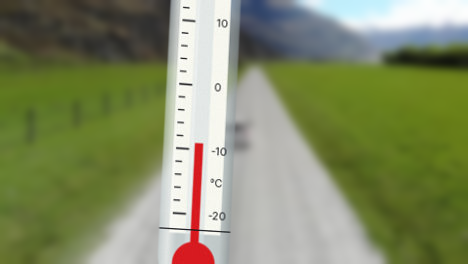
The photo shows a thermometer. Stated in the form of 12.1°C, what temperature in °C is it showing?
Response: -9°C
